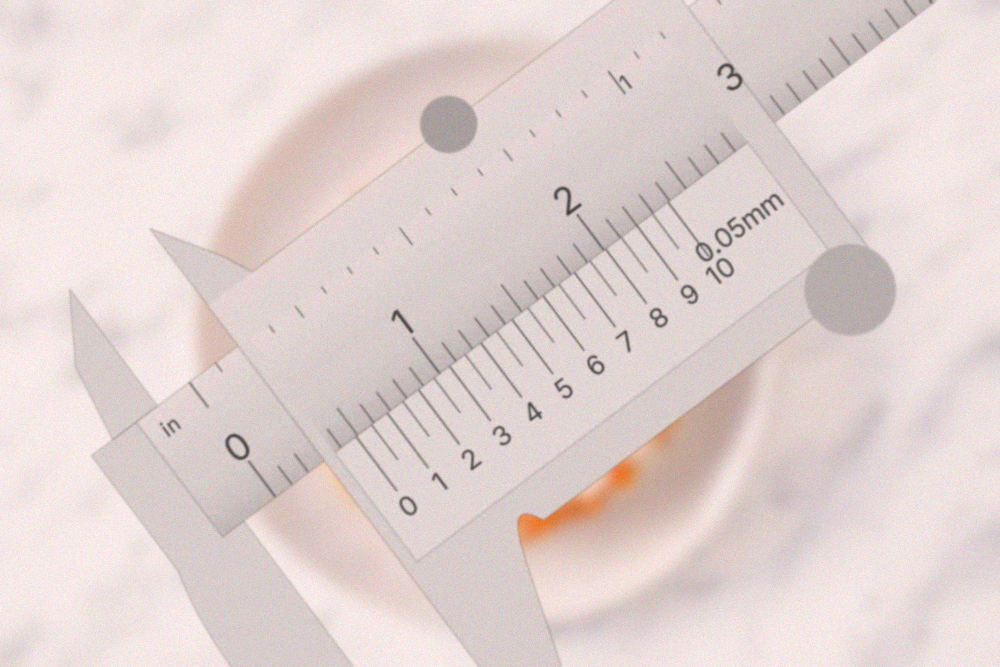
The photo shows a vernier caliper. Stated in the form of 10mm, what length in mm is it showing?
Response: 4.9mm
